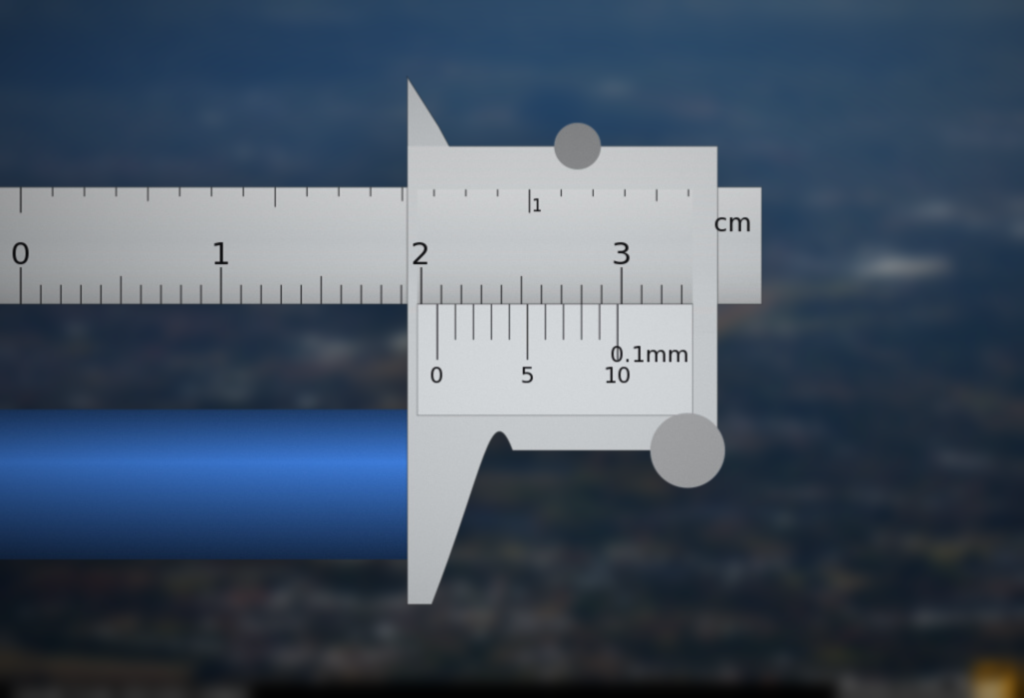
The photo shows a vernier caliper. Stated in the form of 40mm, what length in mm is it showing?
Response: 20.8mm
